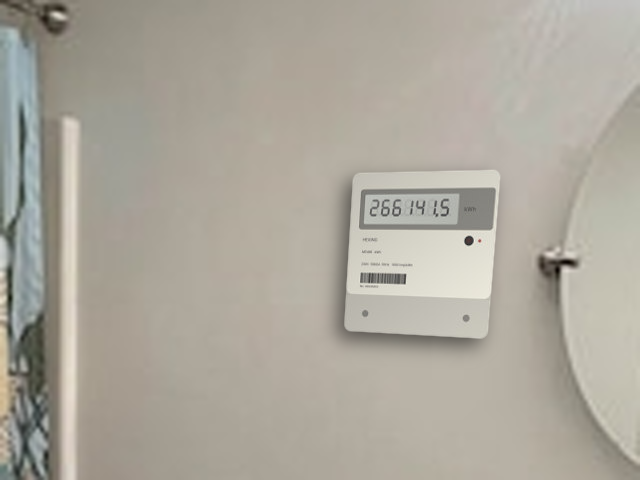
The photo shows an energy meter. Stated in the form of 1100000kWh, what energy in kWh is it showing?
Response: 266141.5kWh
